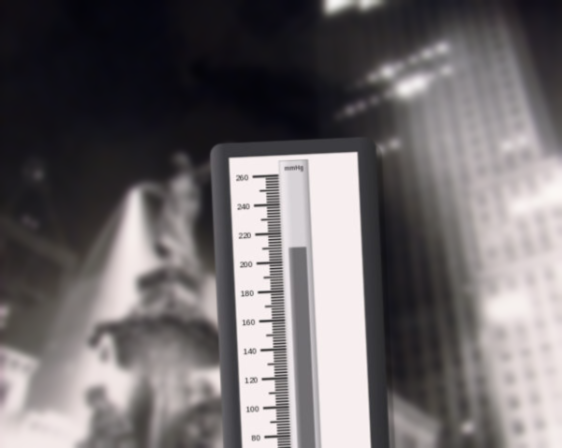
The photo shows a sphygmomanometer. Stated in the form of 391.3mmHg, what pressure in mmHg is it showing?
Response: 210mmHg
